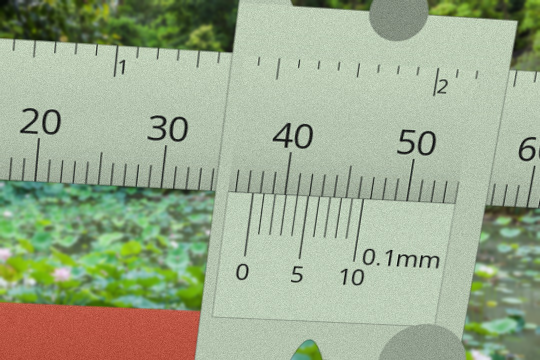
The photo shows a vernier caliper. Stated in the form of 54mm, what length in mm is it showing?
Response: 37.4mm
